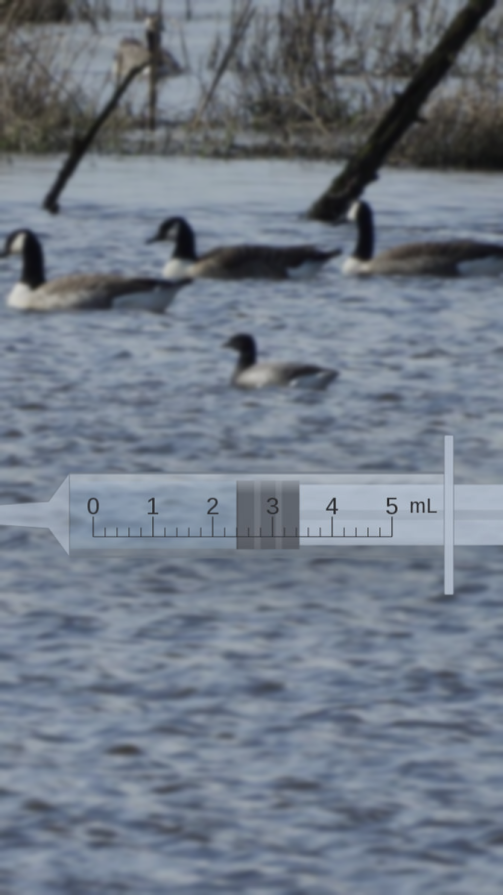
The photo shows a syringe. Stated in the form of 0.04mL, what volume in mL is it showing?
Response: 2.4mL
